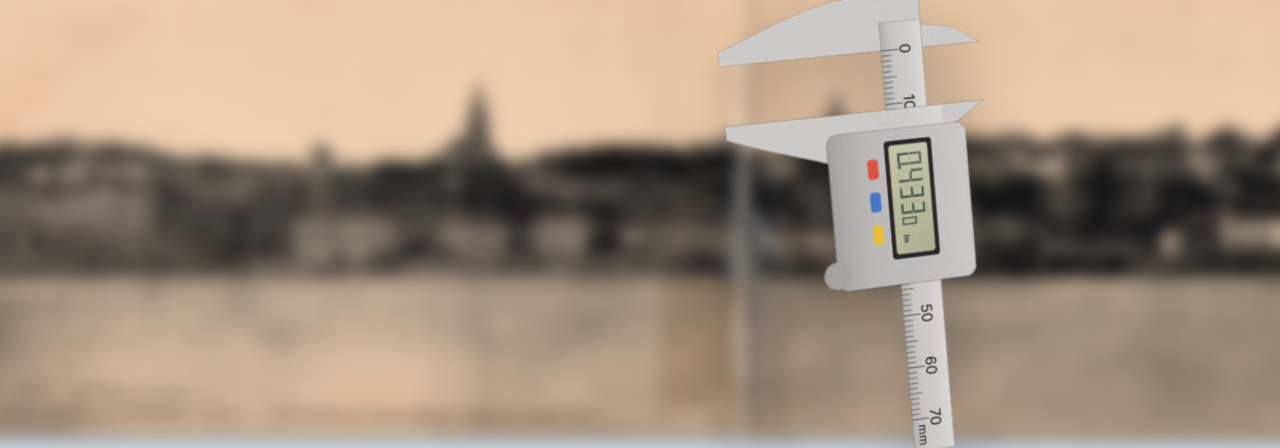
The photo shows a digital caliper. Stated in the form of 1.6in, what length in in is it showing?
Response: 0.4330in
